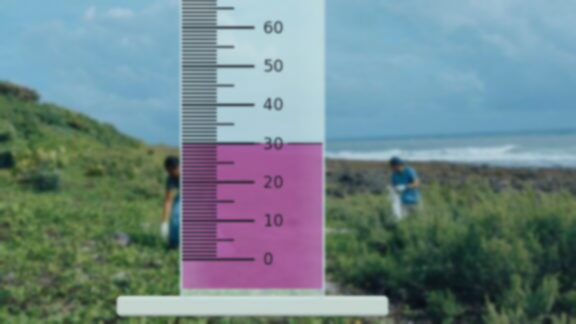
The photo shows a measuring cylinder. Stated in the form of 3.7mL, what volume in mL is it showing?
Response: 30mL
